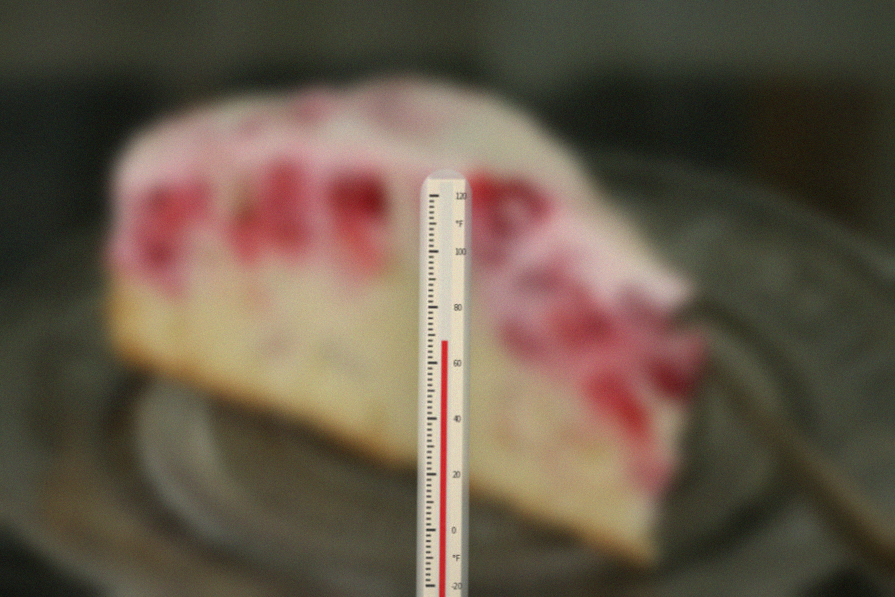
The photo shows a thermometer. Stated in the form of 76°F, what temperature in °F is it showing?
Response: 68°F
